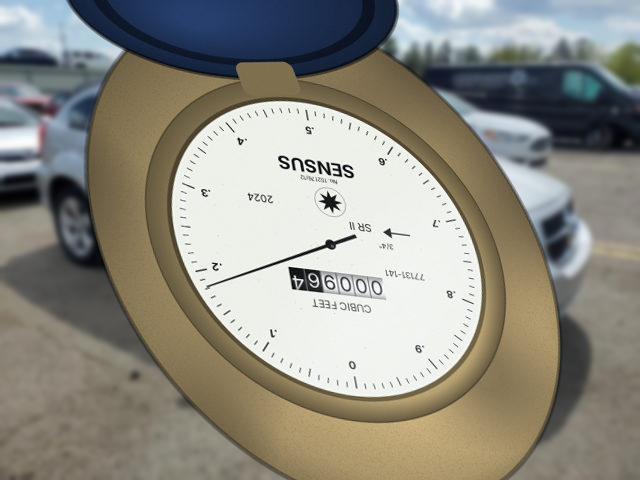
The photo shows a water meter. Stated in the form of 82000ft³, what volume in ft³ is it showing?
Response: 964.18ft³
